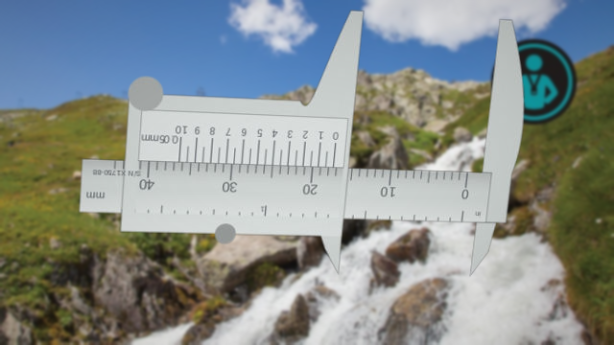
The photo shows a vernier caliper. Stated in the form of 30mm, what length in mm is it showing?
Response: 17.4mm
